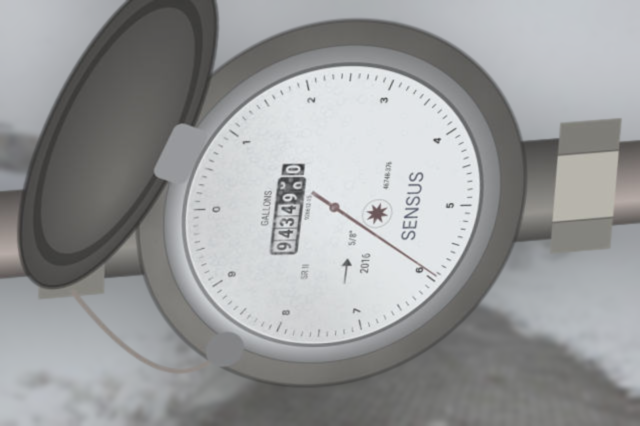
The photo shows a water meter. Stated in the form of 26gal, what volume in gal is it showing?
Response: 9434985.9gal
